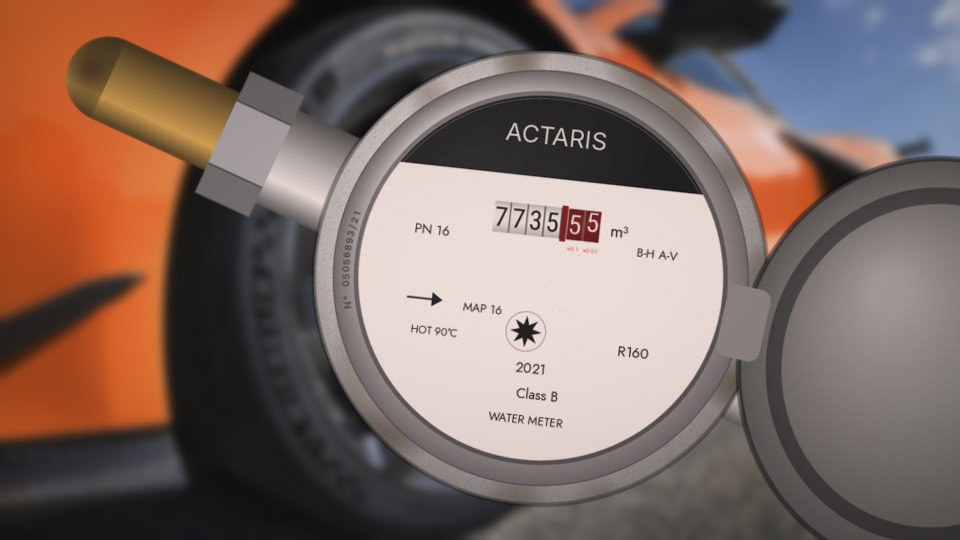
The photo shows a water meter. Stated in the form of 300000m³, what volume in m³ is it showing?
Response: 7735.55m³
